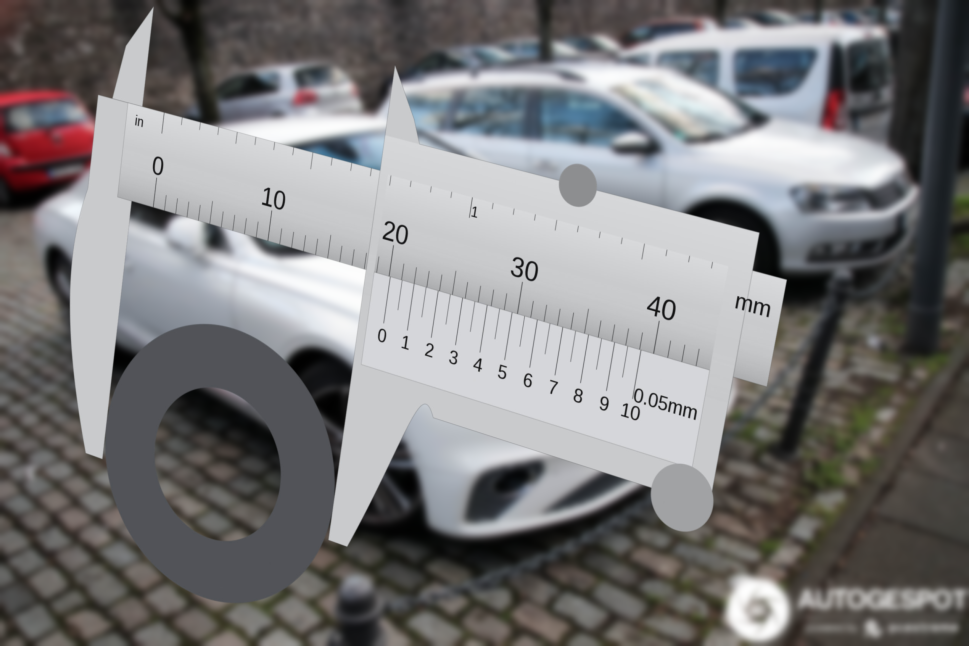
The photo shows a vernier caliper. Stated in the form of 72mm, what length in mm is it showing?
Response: 20.1mm
